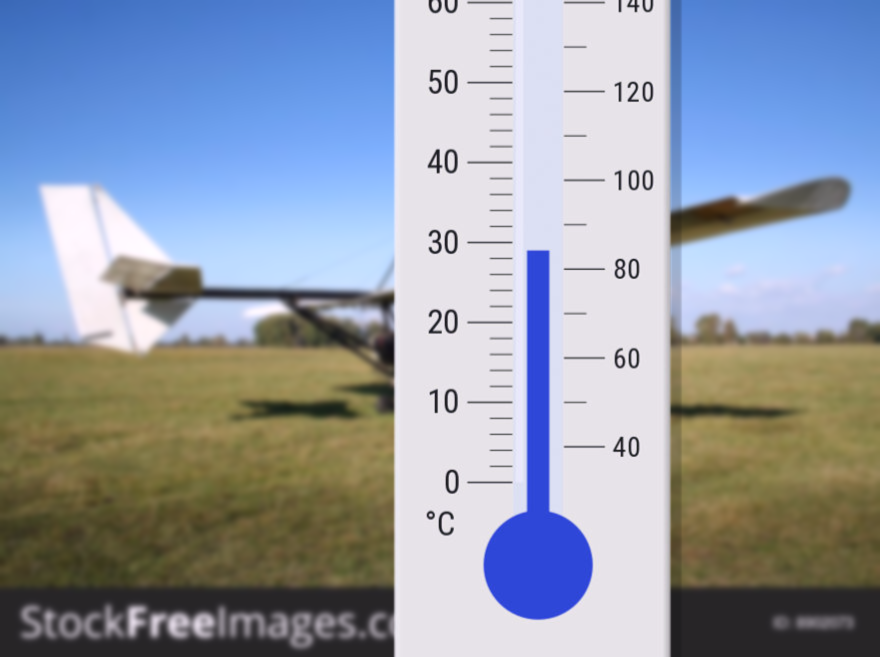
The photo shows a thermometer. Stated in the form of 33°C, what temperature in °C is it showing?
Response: 29°C
